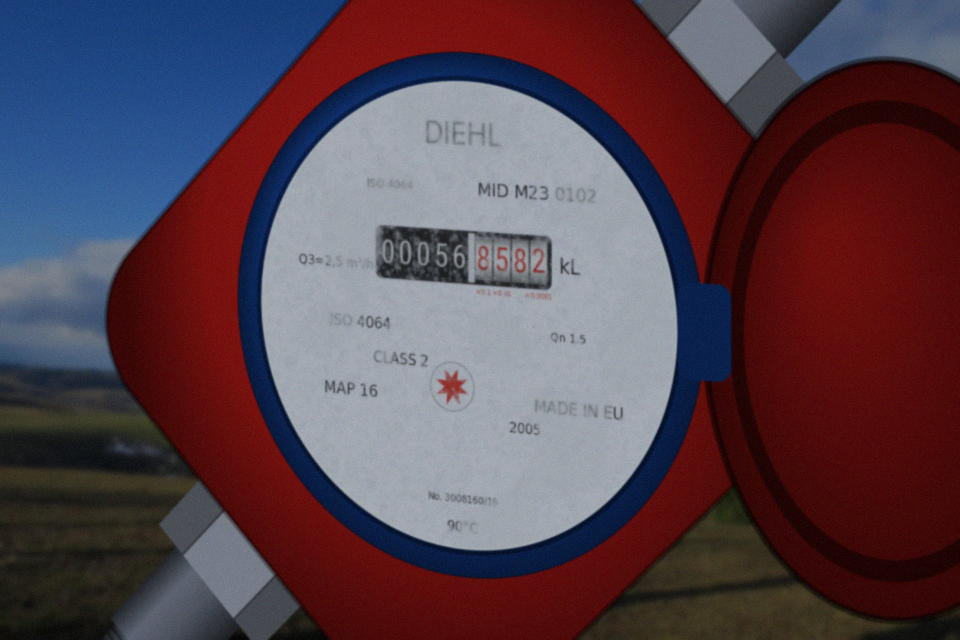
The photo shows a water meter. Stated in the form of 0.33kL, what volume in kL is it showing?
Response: 56.8582kL
